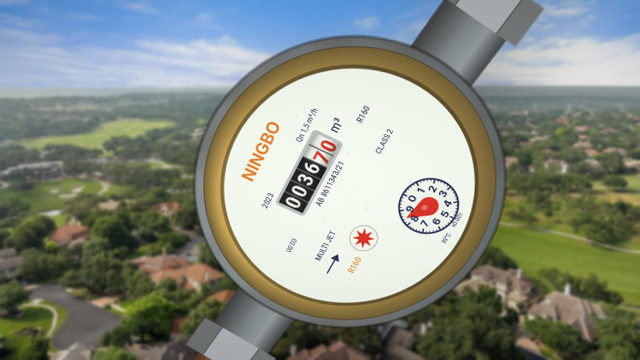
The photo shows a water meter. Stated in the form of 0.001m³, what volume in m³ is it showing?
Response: 36.698m³
